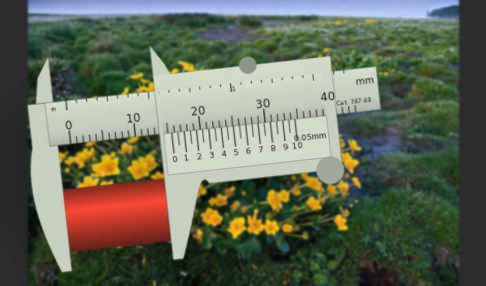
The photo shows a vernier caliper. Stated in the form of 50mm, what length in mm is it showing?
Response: 15.6mm
